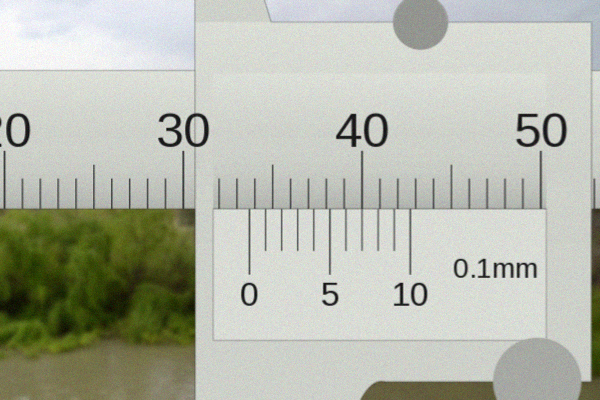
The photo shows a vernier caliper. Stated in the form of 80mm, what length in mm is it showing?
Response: 33.7mm
